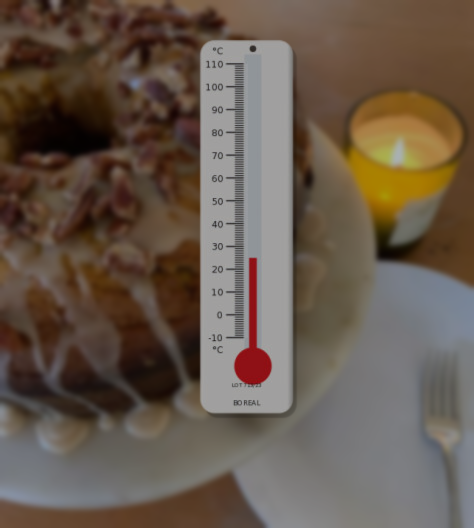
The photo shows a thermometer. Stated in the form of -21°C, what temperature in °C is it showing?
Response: 25°C
